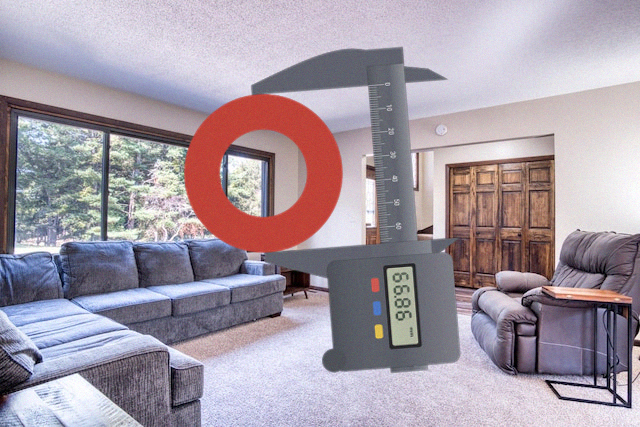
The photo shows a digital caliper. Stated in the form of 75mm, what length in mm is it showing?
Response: 66.86mm
